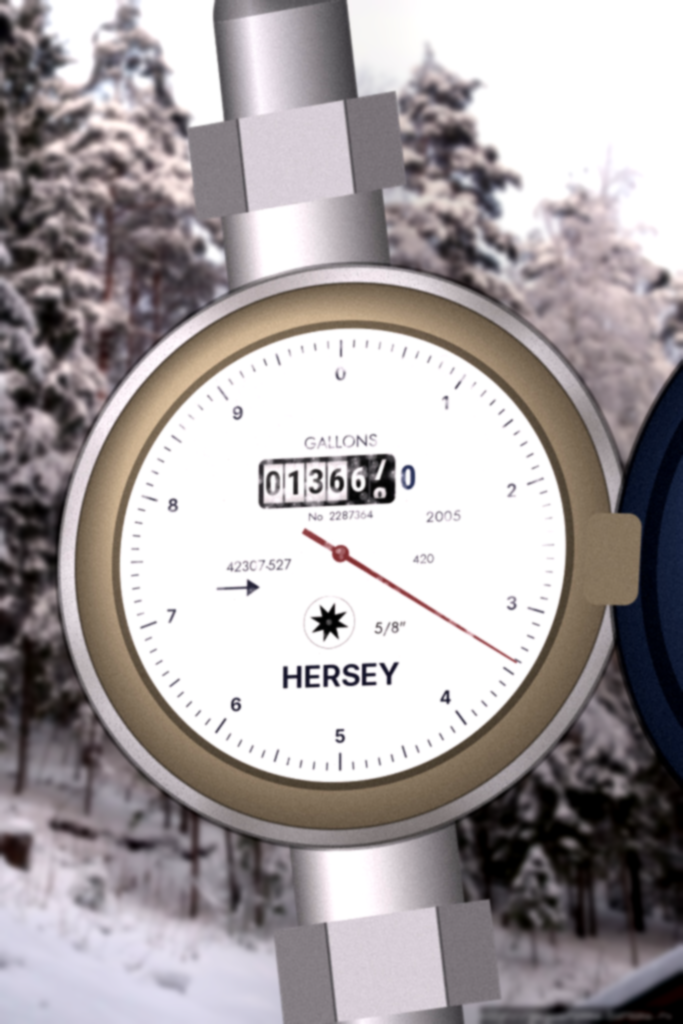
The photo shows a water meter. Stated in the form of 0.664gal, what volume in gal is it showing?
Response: 136673.4gal
